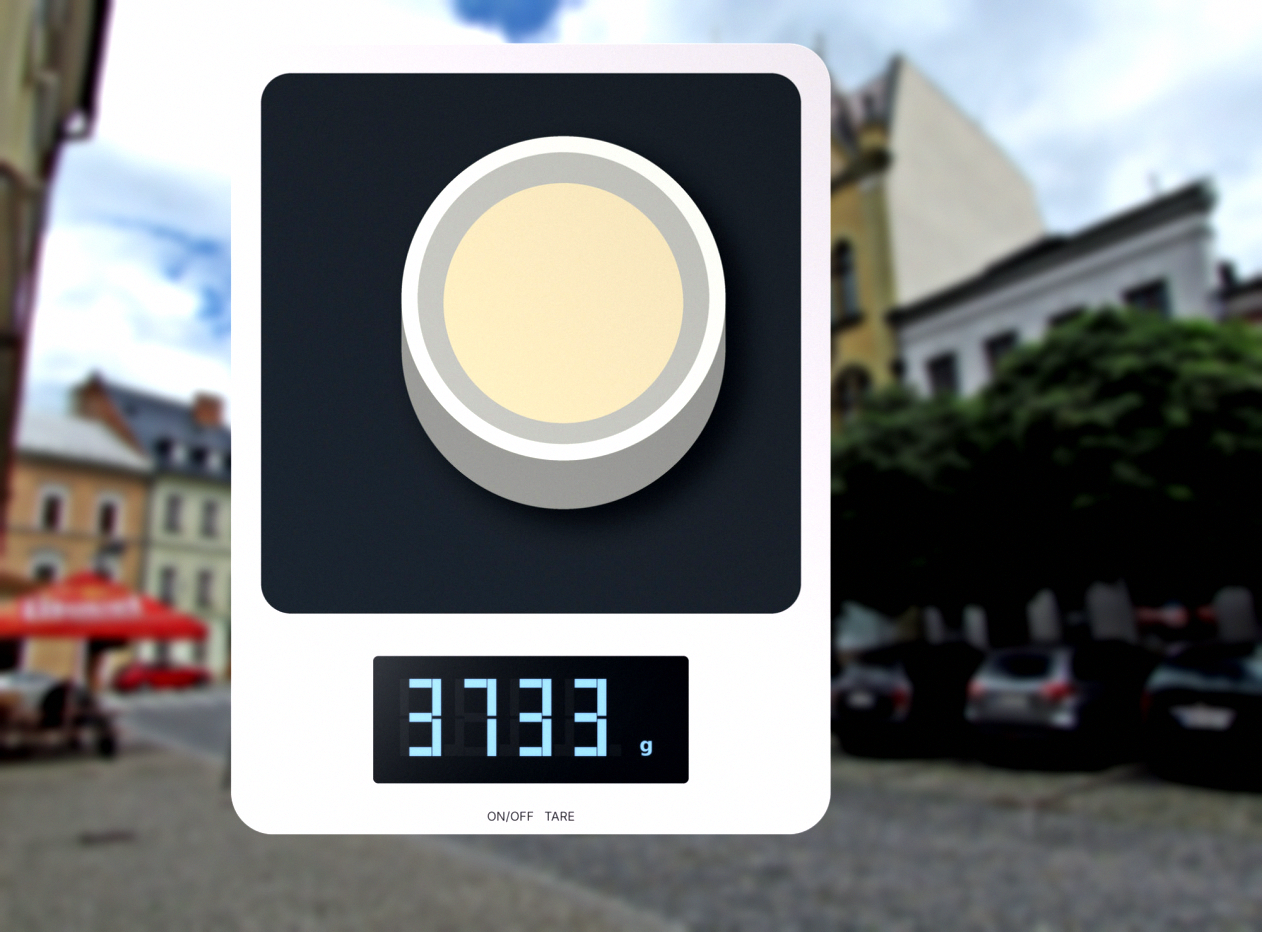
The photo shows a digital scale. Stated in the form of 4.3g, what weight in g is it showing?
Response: 3733g
